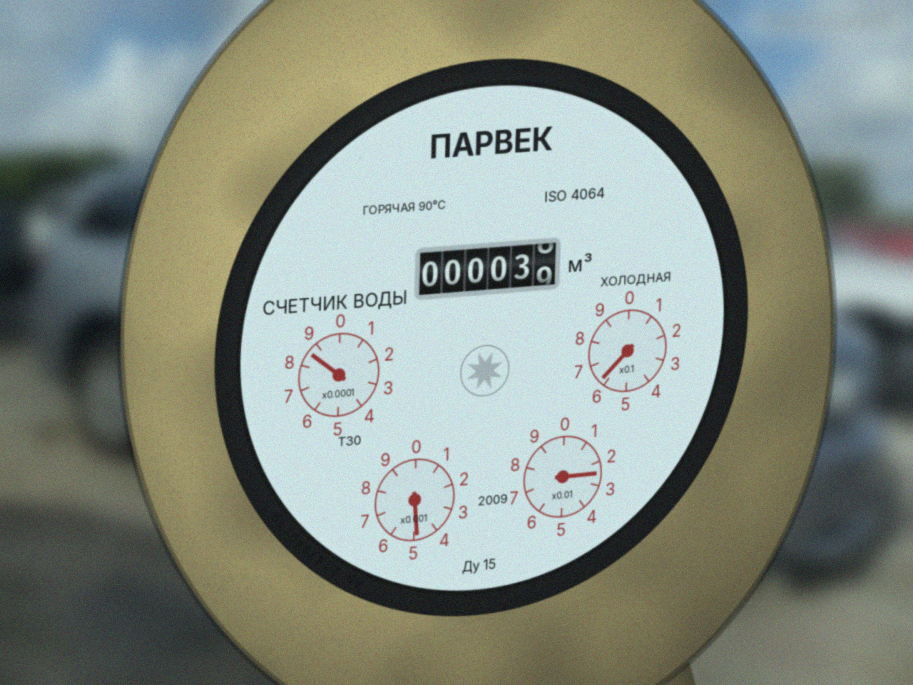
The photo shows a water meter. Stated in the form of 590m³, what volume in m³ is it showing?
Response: 38.6248m³
